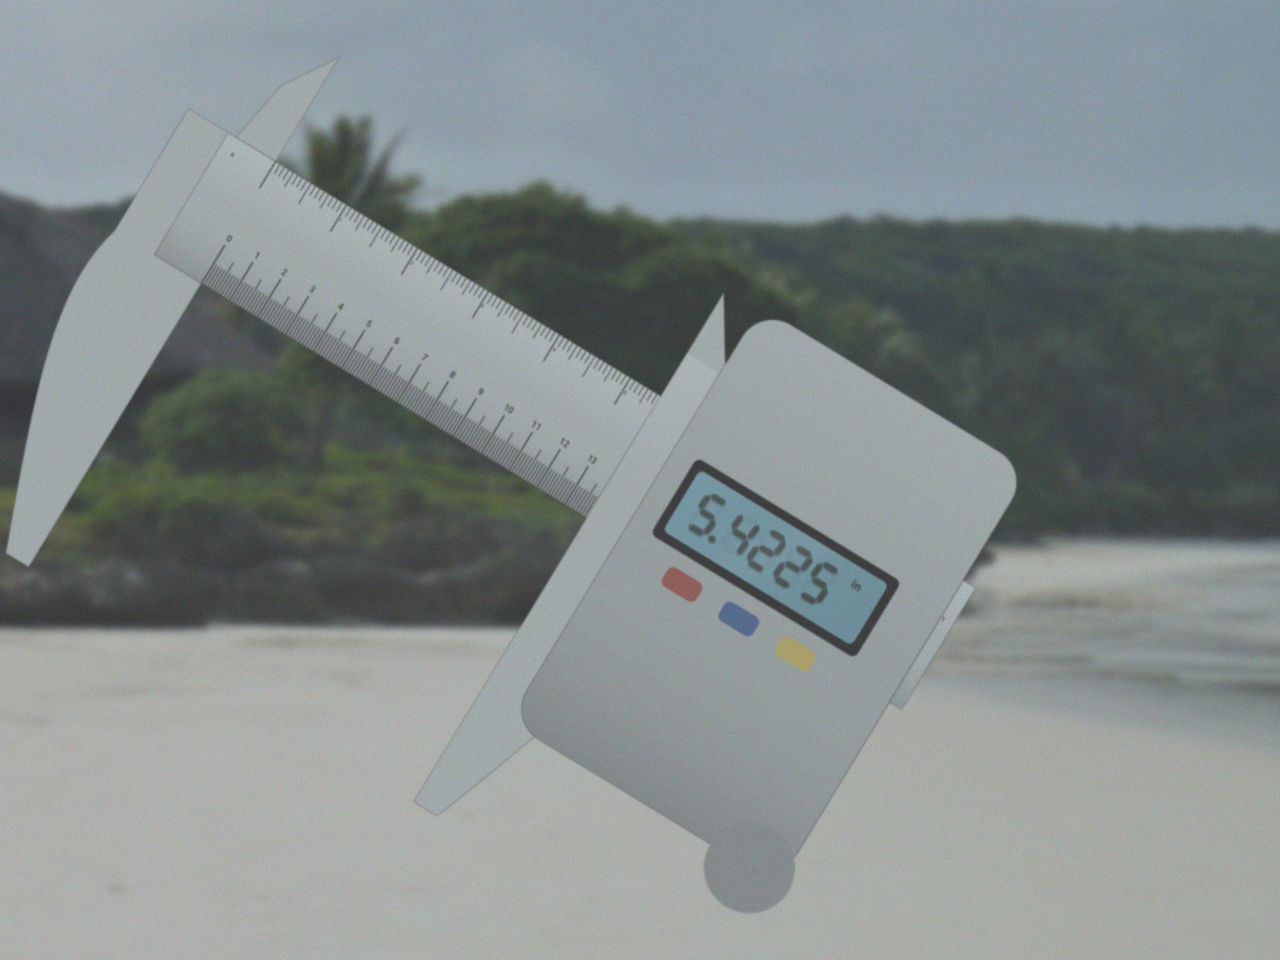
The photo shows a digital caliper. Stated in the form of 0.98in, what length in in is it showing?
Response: 5.4225in
